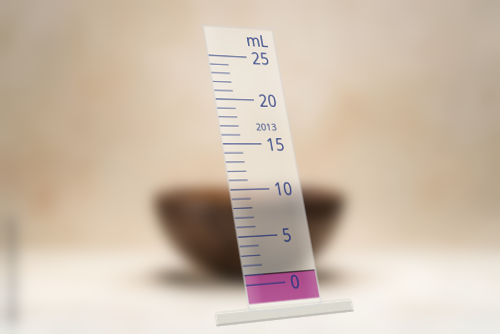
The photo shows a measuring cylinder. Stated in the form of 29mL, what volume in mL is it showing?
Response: 1mL
